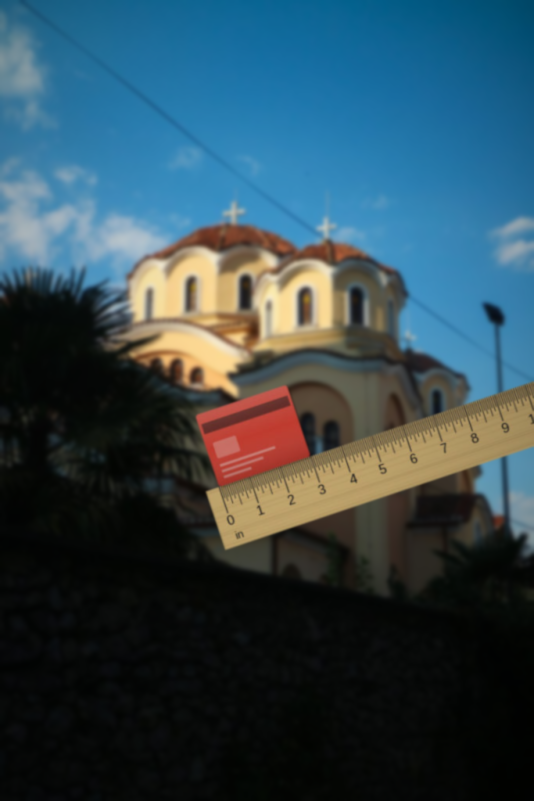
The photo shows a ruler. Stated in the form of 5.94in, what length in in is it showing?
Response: 3in
